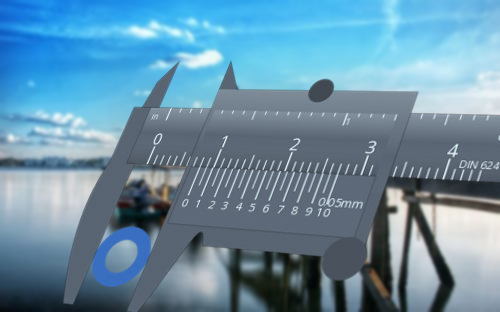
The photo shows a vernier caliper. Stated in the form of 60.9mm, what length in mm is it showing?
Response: 8.0mm
